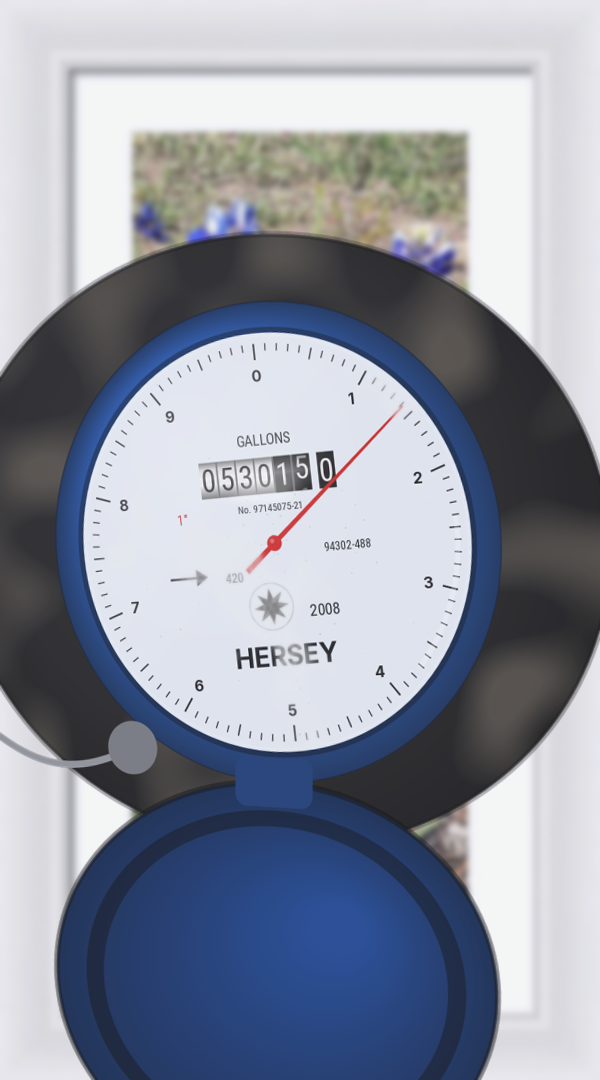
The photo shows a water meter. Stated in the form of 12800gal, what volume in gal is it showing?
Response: 530151.4gal
